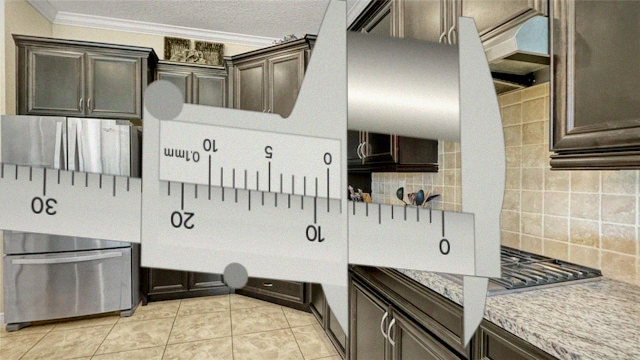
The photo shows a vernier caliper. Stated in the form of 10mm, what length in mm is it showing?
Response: 9.0mm
